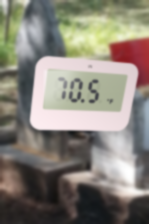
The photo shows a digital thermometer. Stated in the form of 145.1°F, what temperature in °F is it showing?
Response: 70.5°F
